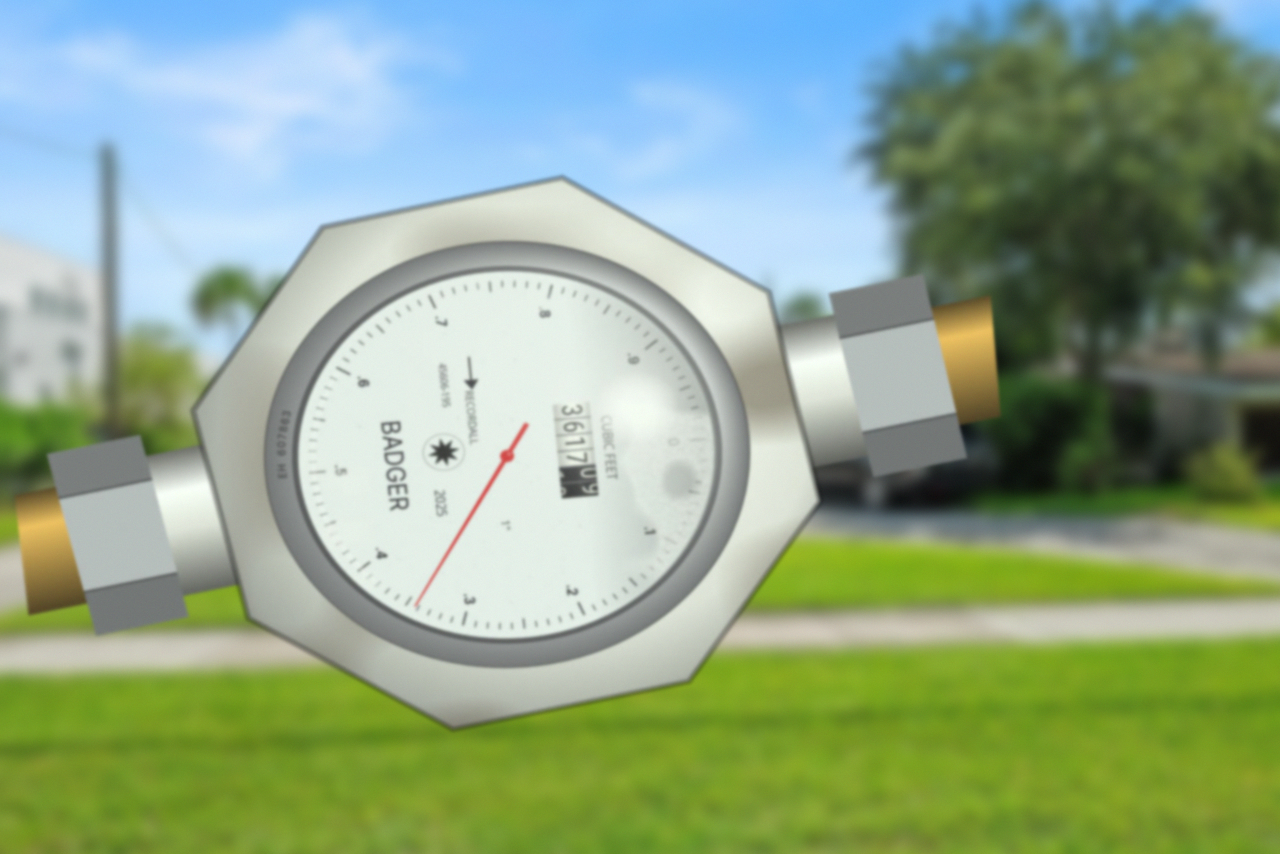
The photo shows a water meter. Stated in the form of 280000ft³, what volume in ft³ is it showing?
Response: 361709.34ft³
